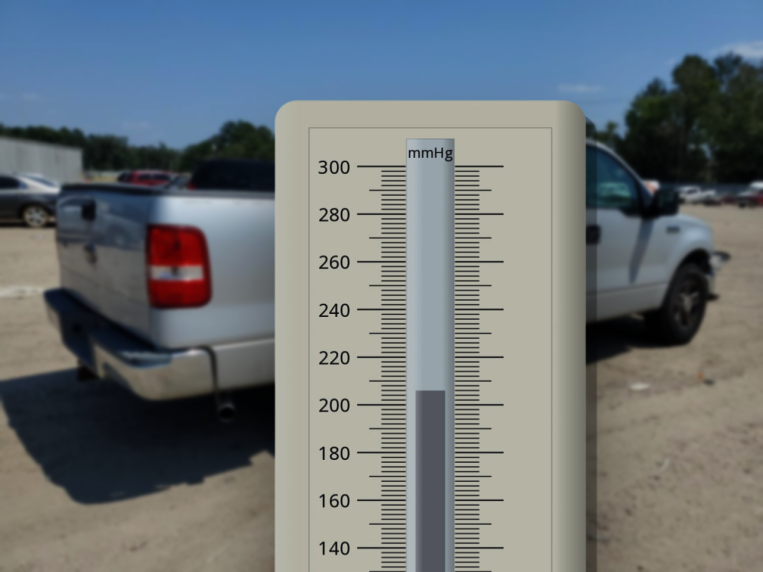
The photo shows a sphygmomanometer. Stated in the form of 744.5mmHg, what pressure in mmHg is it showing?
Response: 206mmHg
